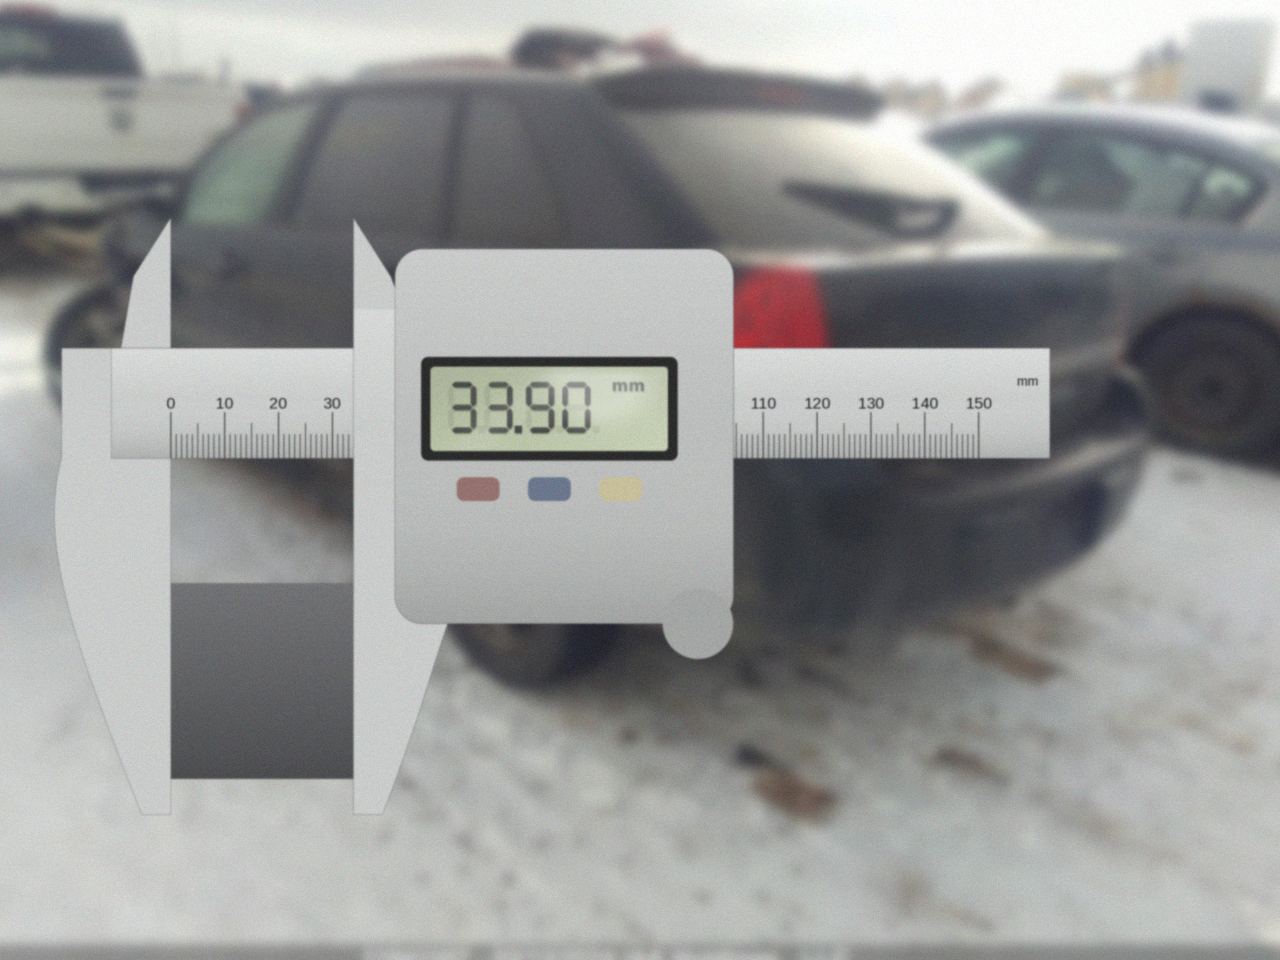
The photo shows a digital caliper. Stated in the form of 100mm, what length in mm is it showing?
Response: 33.90mm
